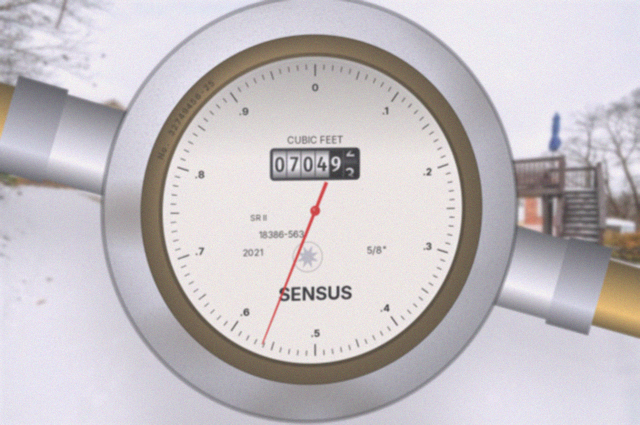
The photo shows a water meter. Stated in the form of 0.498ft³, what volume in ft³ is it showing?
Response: 70492.56ft³
